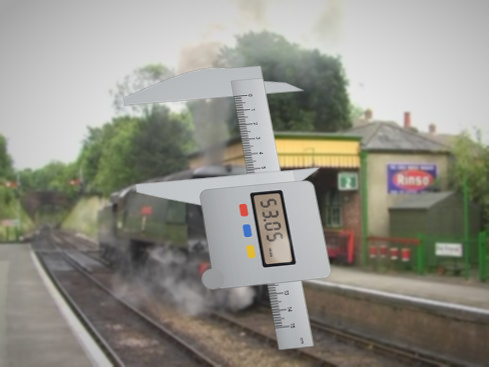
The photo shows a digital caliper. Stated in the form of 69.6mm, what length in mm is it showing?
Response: 53.05mm
